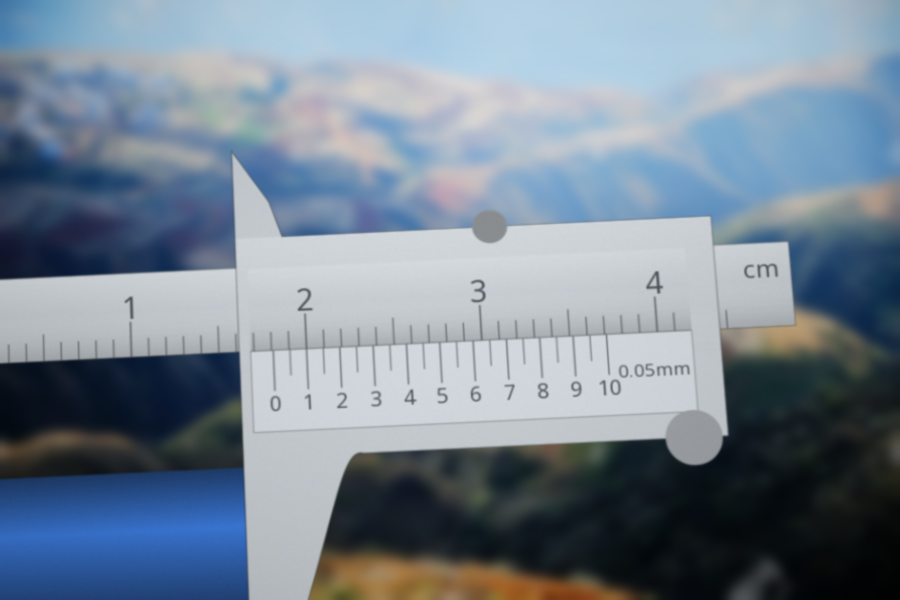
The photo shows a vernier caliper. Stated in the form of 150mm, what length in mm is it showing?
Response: 18.1mm
